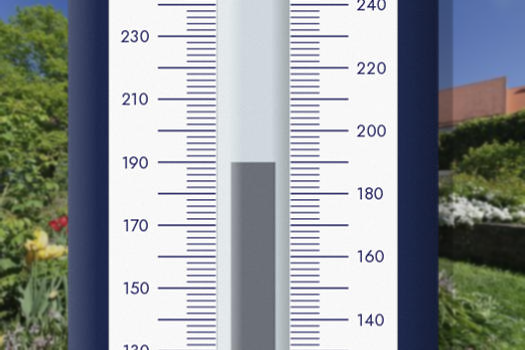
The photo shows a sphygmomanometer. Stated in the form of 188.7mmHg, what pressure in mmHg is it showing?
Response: 190mmHg
